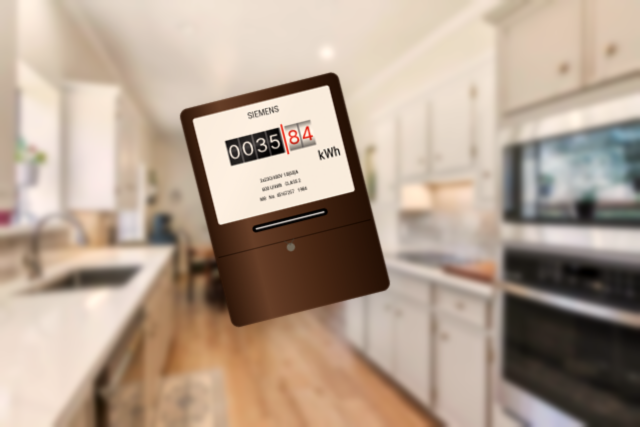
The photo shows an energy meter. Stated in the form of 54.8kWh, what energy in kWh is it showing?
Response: 35.84kWh
